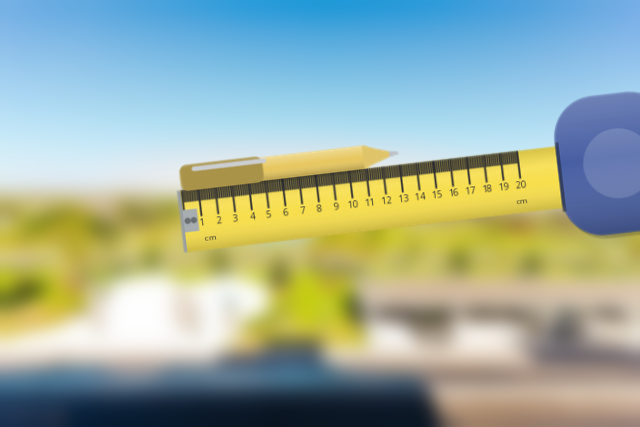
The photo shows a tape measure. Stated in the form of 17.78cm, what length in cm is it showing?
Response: 13cm
